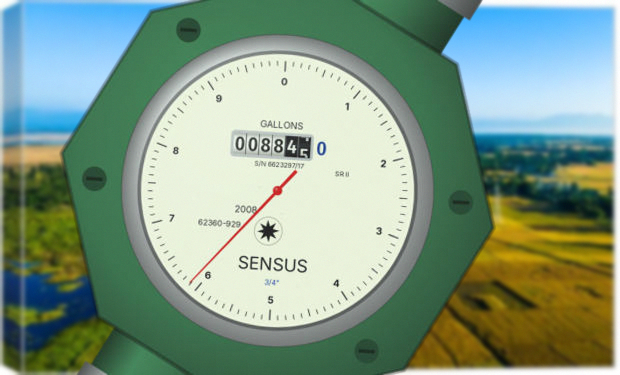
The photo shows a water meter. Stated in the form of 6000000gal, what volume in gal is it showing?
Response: 88446.1gal
